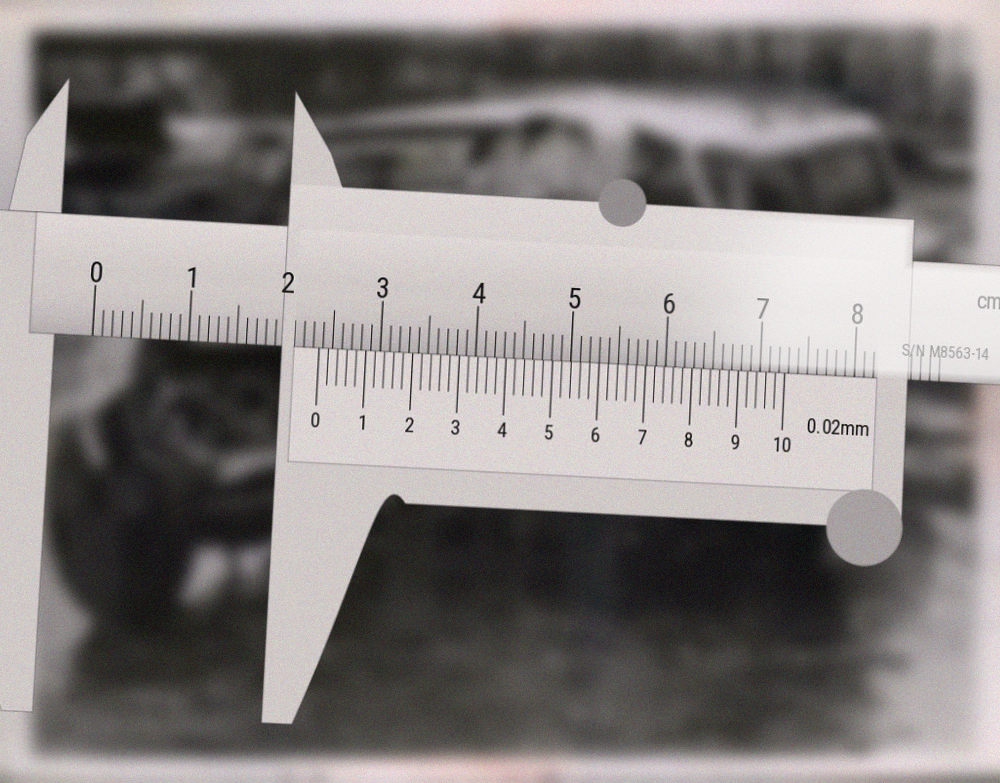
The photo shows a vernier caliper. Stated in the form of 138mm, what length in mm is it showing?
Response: 23.6mm
